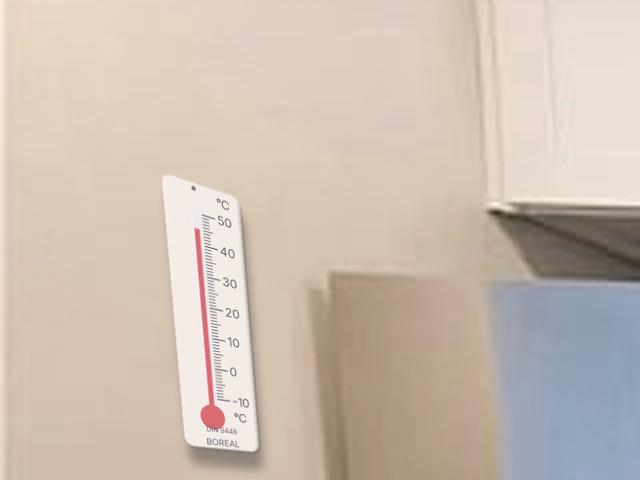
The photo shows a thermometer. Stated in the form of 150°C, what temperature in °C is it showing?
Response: 45°C
